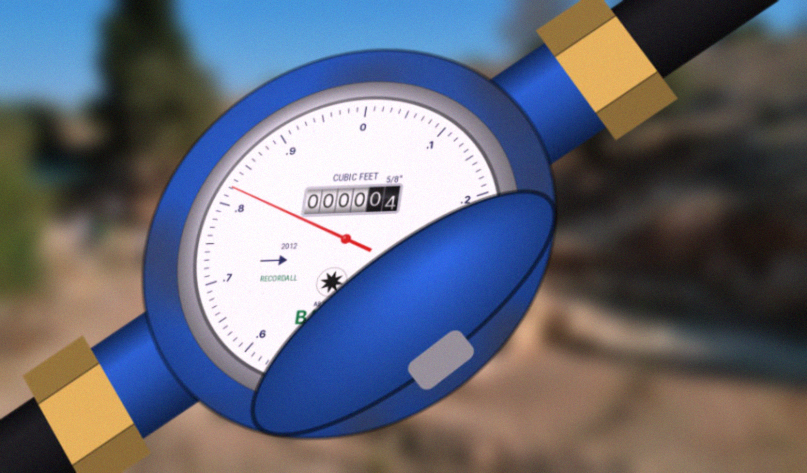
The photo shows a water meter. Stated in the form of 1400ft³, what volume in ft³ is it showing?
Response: 3.82ft³
